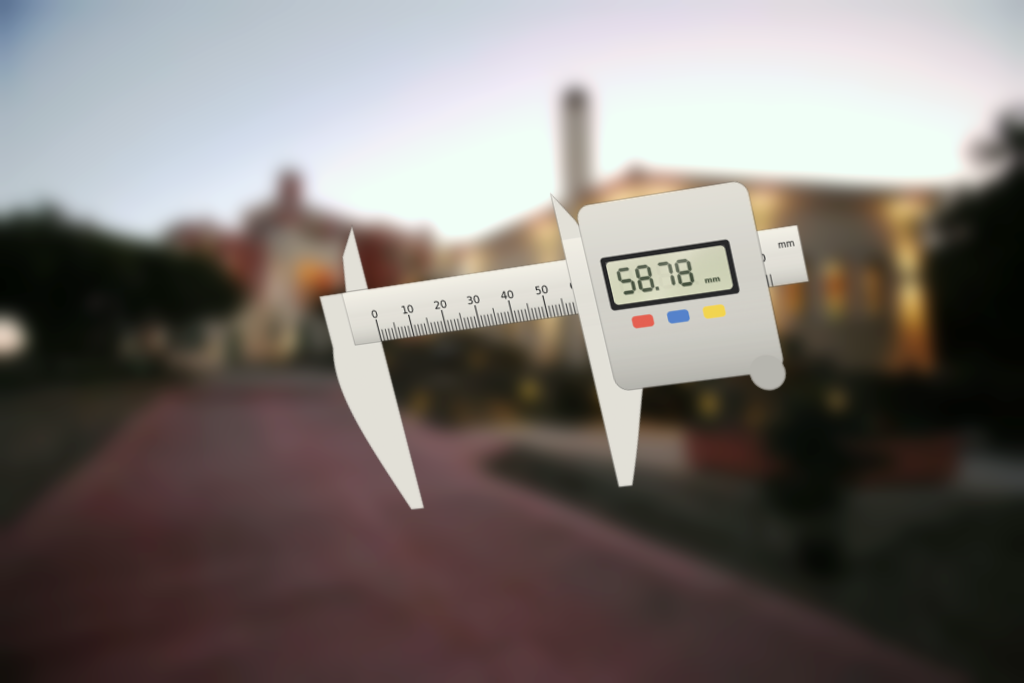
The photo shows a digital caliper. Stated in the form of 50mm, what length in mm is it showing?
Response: 58.78mm
